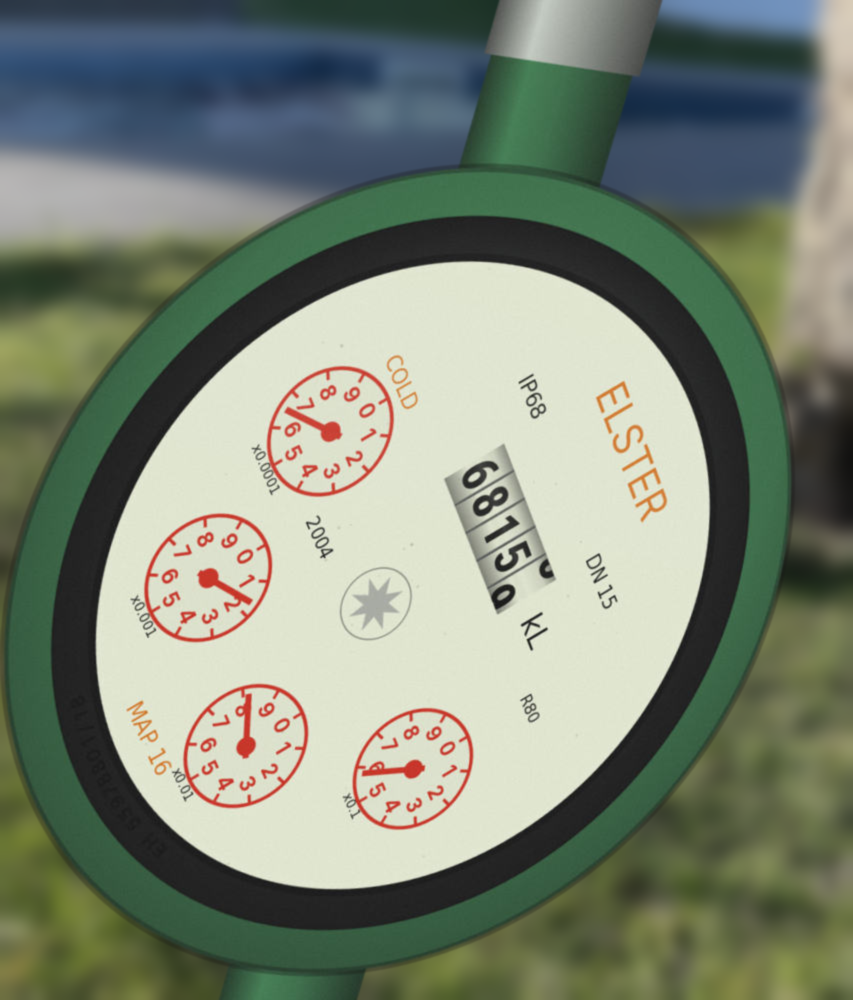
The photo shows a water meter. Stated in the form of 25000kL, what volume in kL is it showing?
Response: 68158.5816kL
